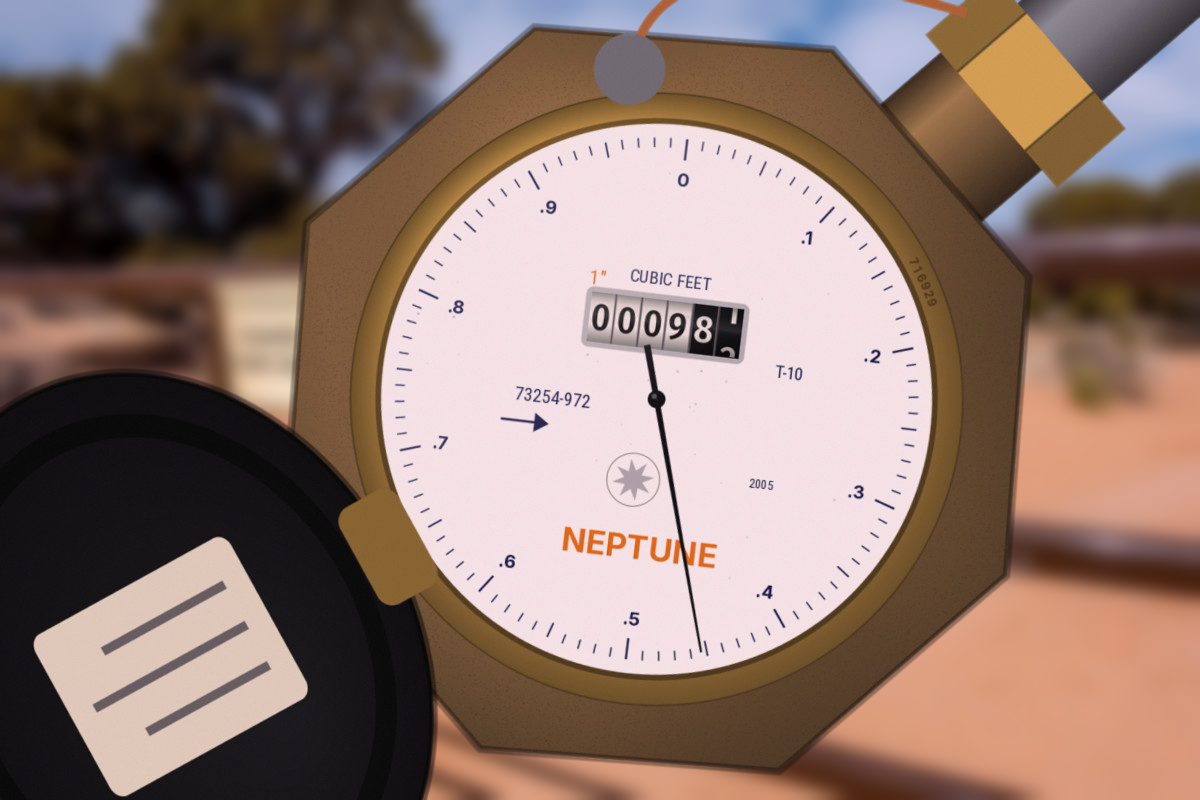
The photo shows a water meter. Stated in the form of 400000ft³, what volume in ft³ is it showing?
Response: 981.45ft³
